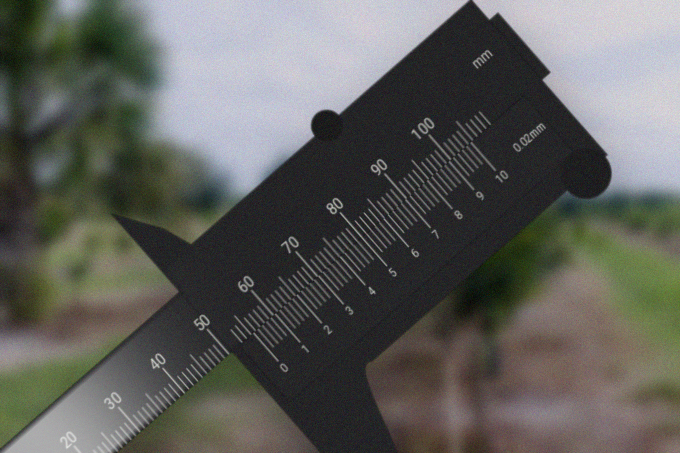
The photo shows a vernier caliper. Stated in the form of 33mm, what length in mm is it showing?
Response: 55.5mm
